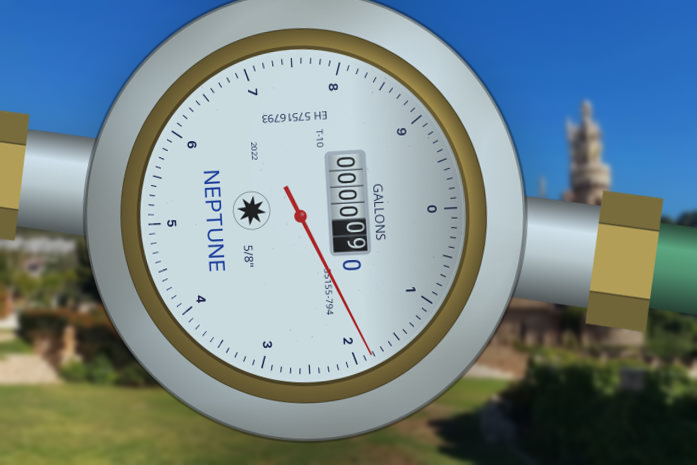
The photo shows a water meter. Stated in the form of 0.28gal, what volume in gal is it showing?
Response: 91.8gal
